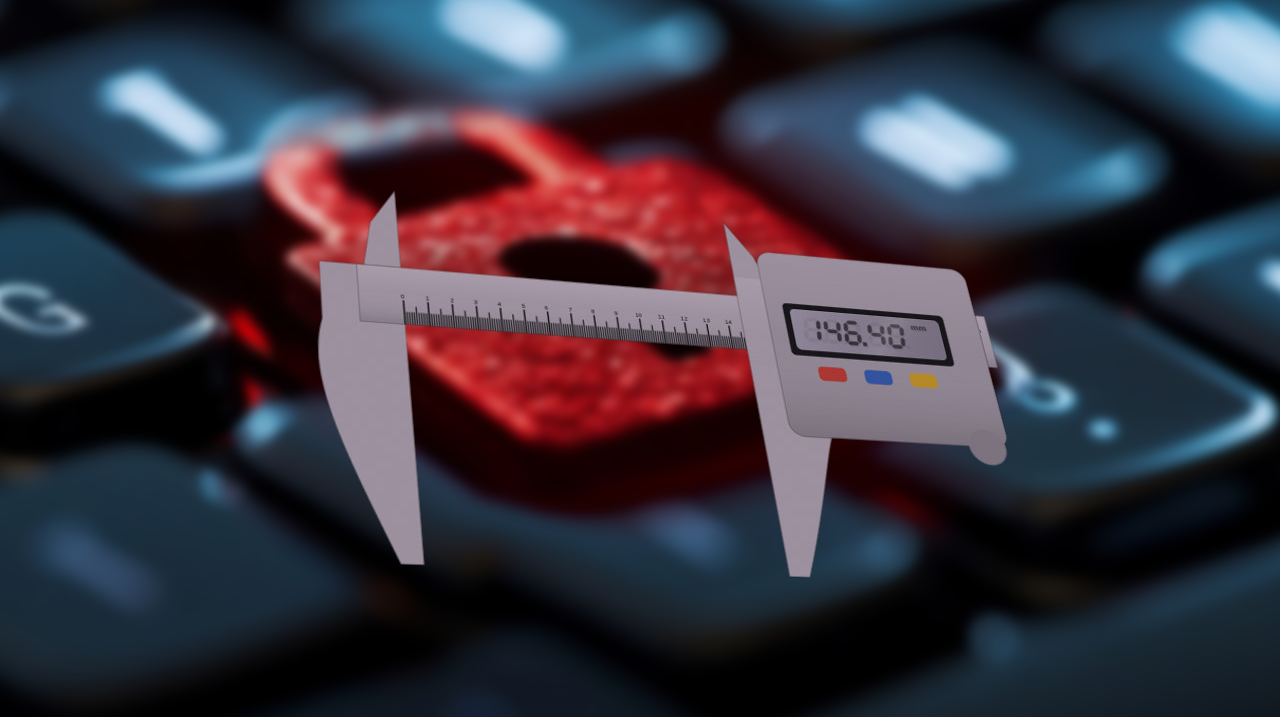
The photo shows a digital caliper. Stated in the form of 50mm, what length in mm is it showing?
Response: 146.40mm
